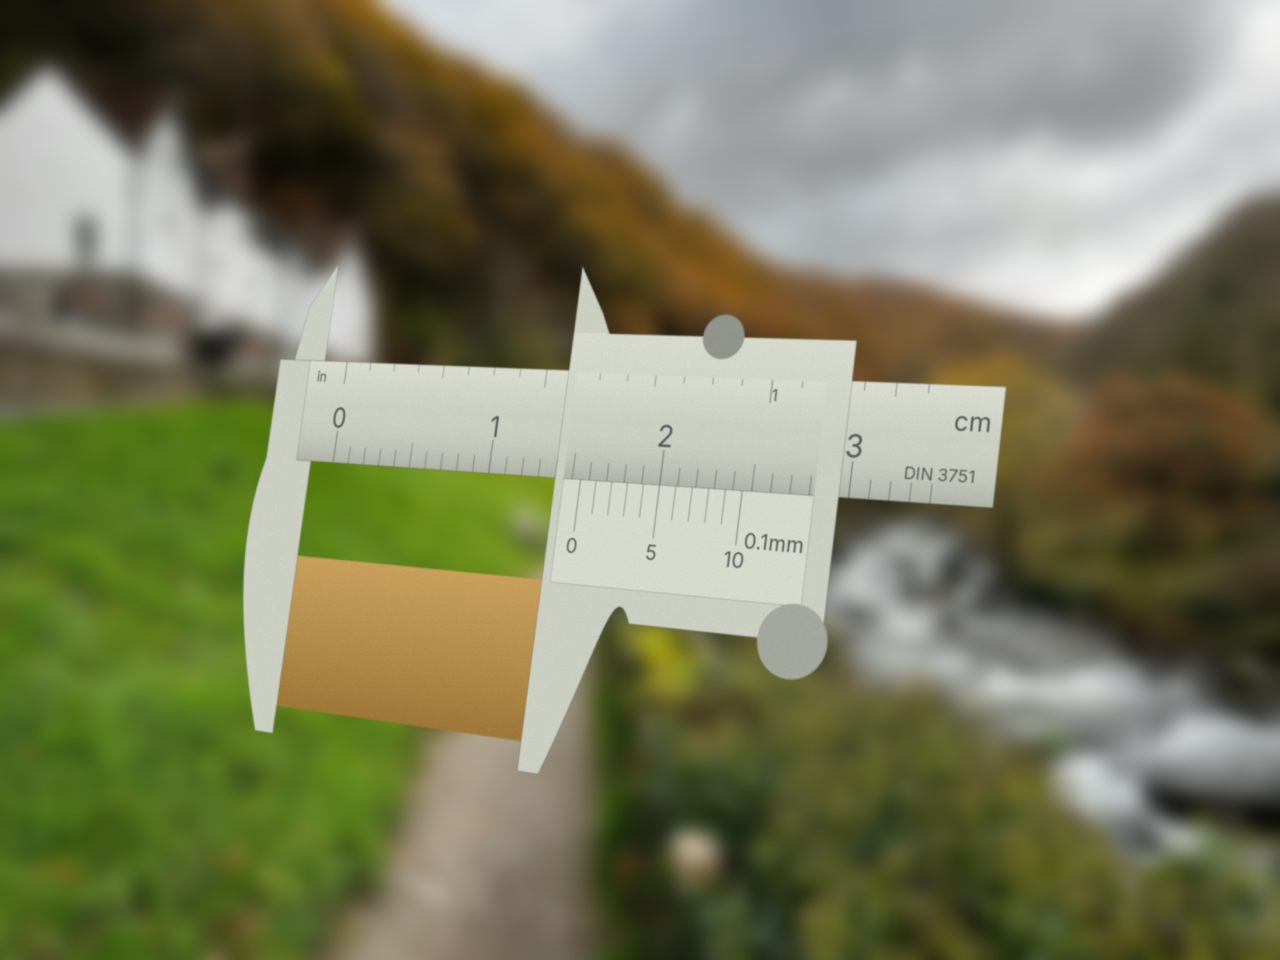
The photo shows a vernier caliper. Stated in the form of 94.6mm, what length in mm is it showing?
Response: 15.5mm
